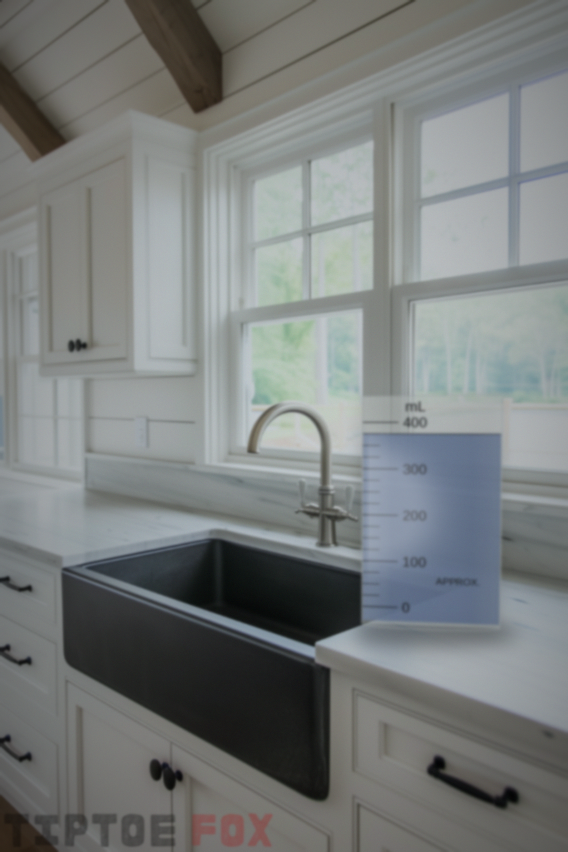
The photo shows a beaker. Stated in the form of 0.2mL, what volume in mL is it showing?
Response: 375mL
